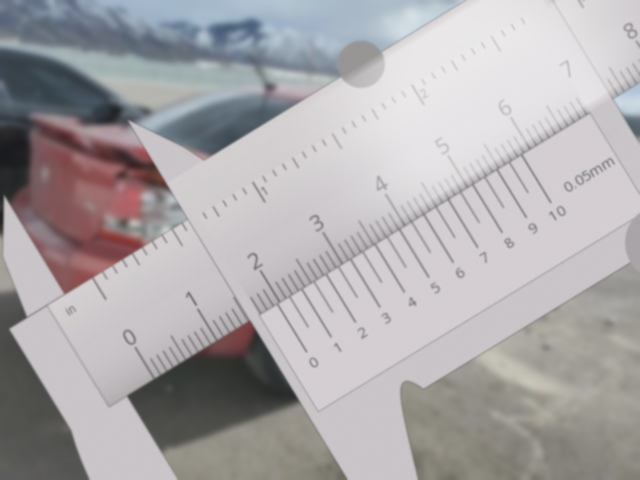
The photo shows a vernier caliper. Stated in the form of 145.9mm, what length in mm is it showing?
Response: 19.6mm
